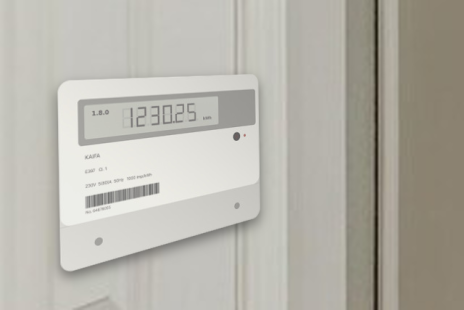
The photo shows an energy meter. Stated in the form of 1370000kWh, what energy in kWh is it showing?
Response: 1230.25kWh
